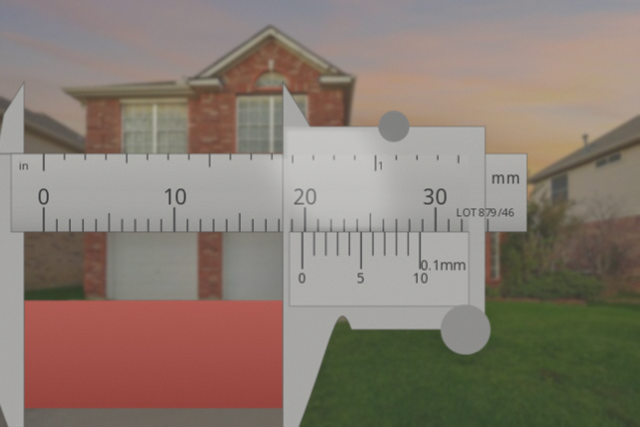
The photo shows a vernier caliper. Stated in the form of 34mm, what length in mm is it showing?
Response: 19.8mm
